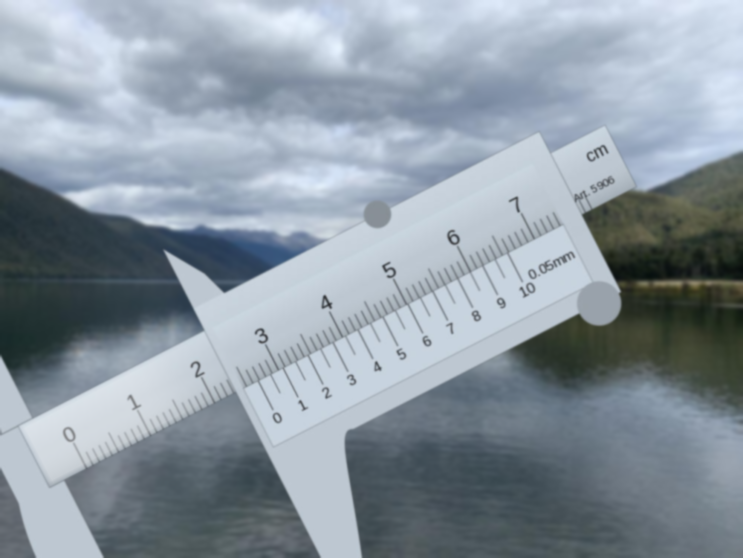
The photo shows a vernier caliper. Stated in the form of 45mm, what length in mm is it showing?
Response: 26.8mm
